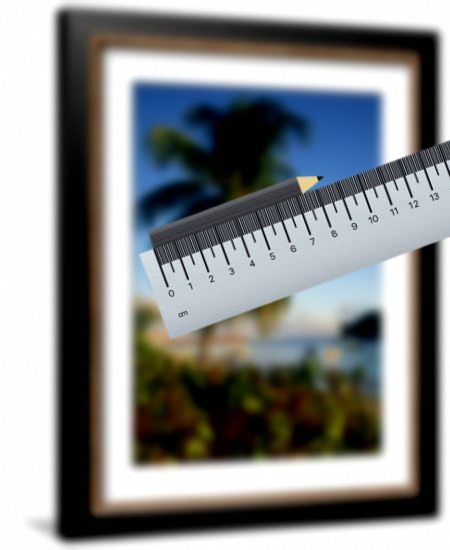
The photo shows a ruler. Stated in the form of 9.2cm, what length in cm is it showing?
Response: 8.5cm
